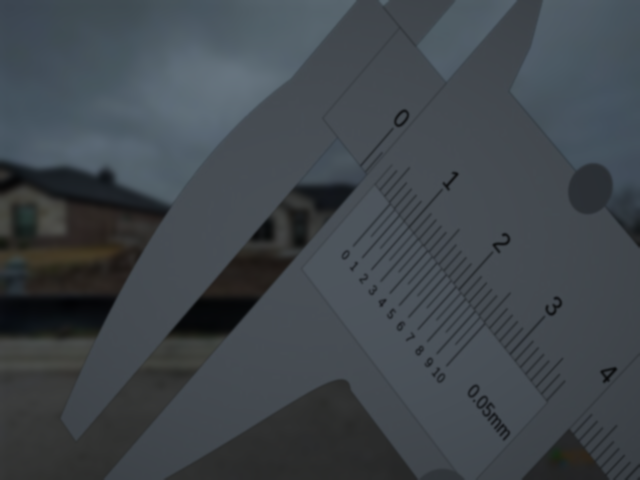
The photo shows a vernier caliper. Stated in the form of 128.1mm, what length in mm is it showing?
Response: 6.2mm
